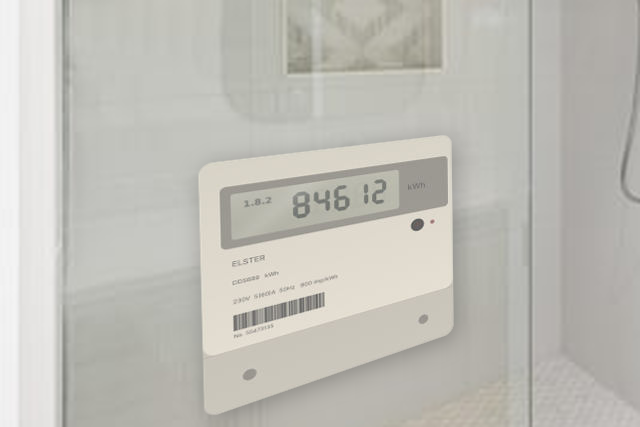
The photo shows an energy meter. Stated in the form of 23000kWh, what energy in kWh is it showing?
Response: 84612kWh
